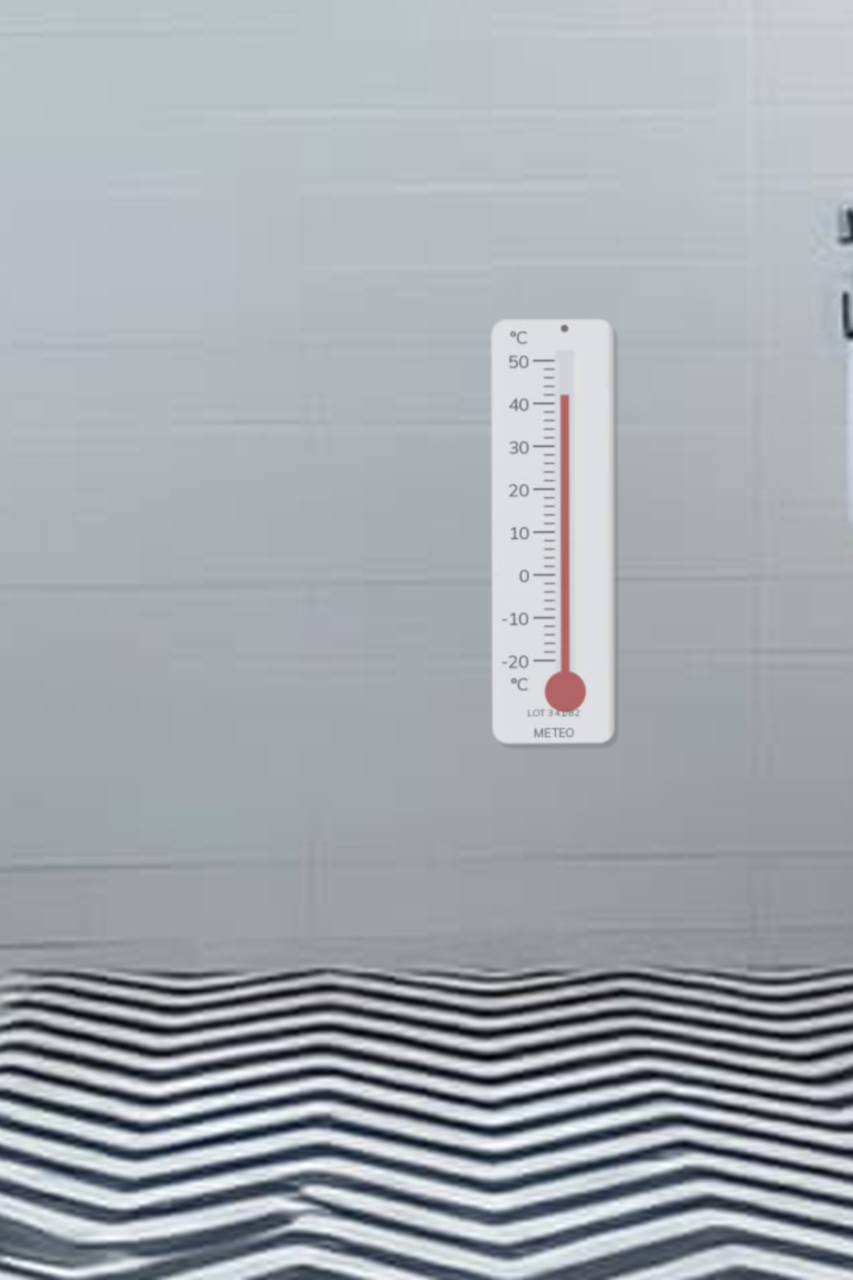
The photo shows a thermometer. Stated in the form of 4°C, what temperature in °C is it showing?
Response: 42°C
